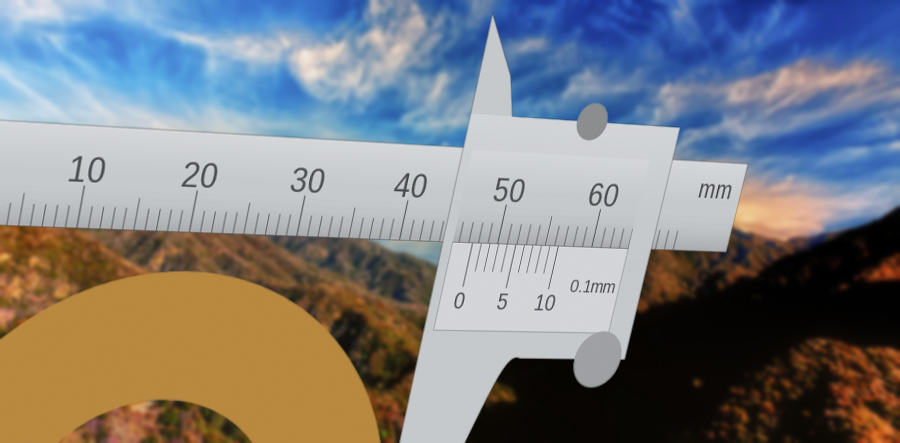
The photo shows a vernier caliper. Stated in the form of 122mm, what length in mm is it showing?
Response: 47.4mm
